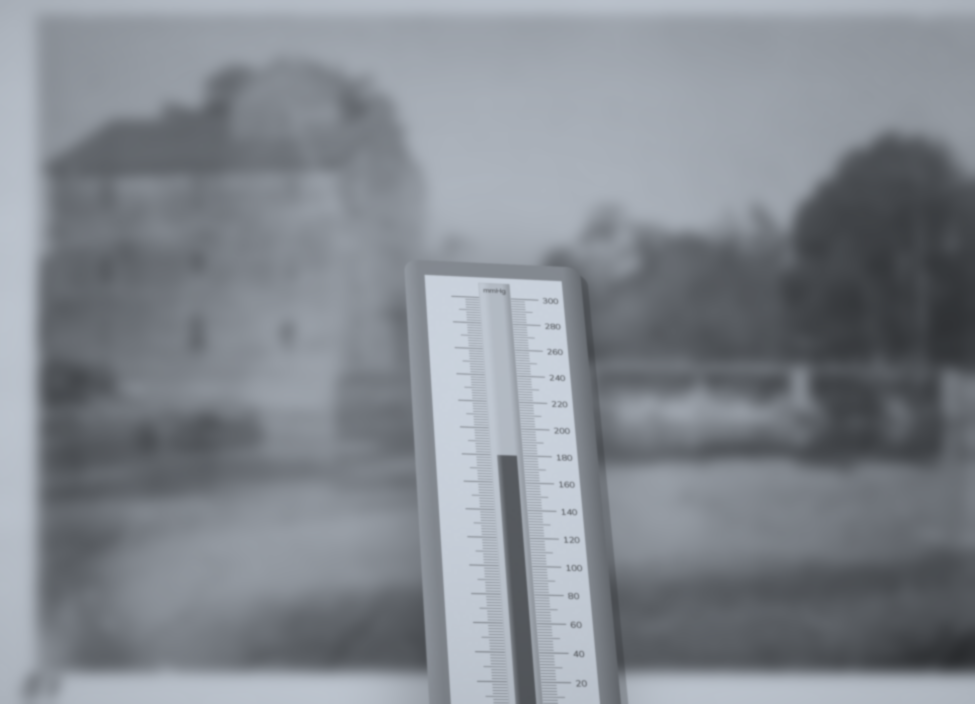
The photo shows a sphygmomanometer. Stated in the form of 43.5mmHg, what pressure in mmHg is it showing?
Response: 180mmHg
